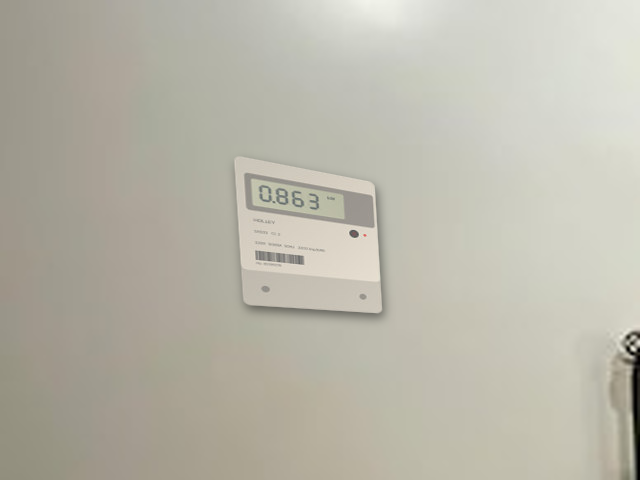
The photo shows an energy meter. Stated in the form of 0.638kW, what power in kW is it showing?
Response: 0.863kW
